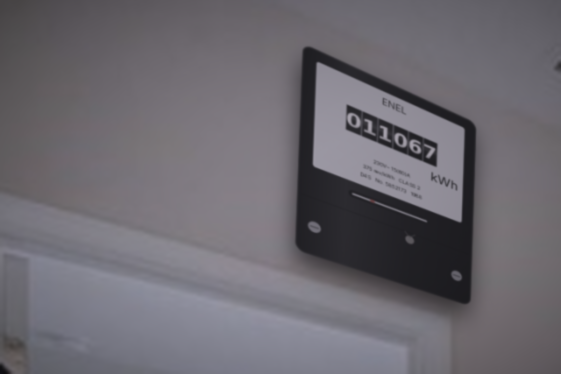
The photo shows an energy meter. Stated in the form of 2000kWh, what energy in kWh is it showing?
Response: 11067kWh
